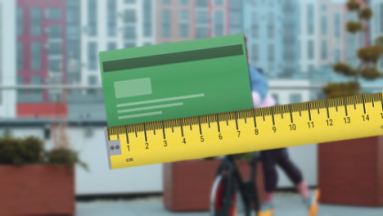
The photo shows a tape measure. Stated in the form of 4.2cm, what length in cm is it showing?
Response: 8cm
